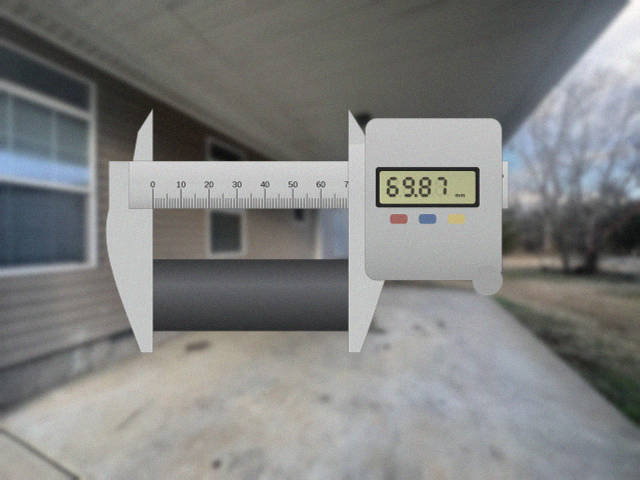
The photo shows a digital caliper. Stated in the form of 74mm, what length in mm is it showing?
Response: 69.87mm
